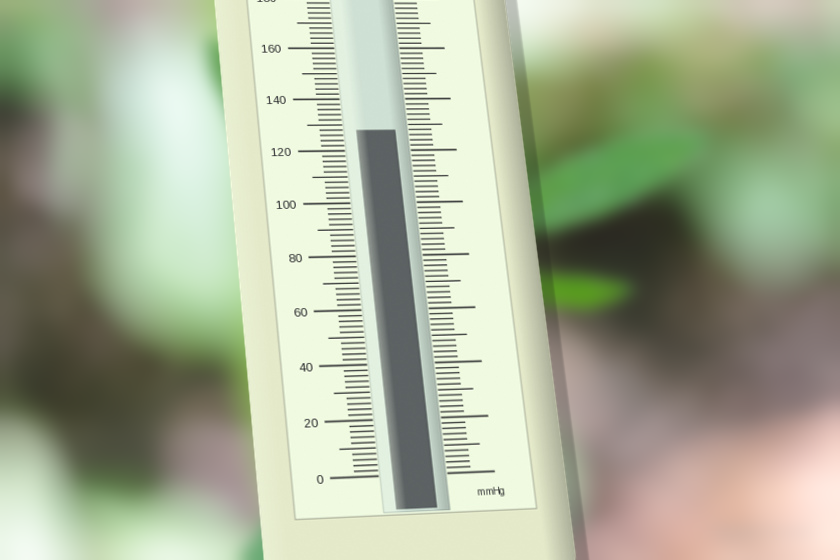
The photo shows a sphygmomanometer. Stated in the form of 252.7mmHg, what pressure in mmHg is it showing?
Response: 128mmHg
